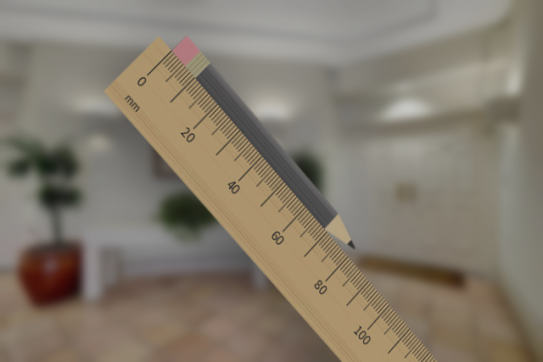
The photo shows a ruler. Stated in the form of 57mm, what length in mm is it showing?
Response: 80mm
